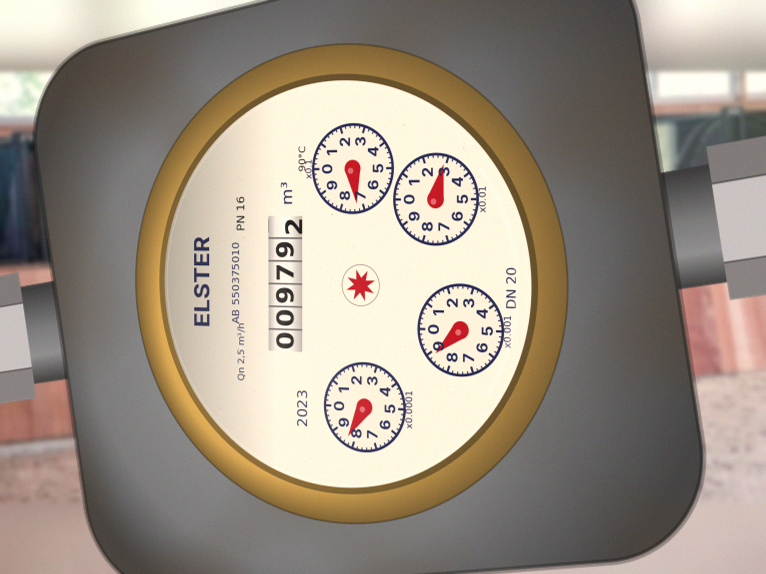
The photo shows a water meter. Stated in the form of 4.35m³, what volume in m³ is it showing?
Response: 9791.7288m³
